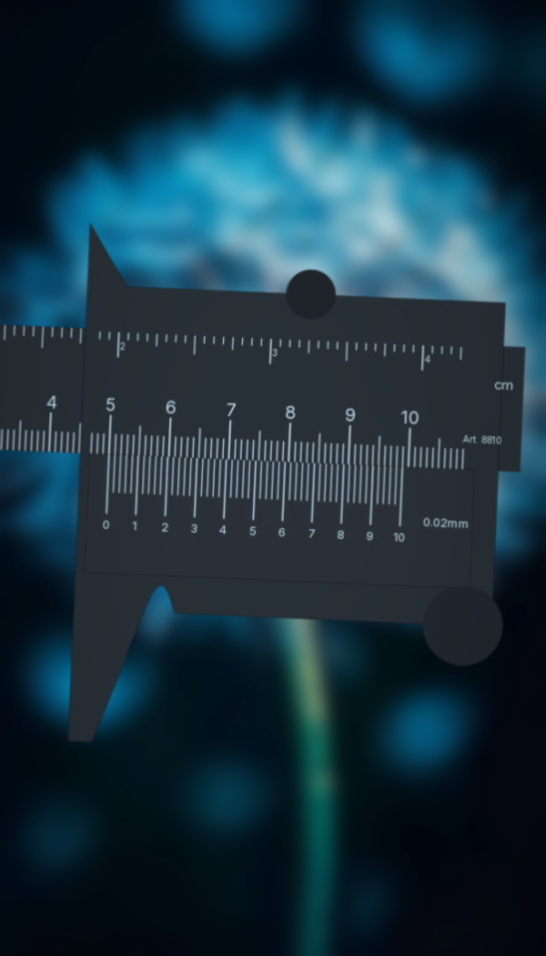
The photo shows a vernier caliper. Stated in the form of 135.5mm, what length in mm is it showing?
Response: 50.0mm
